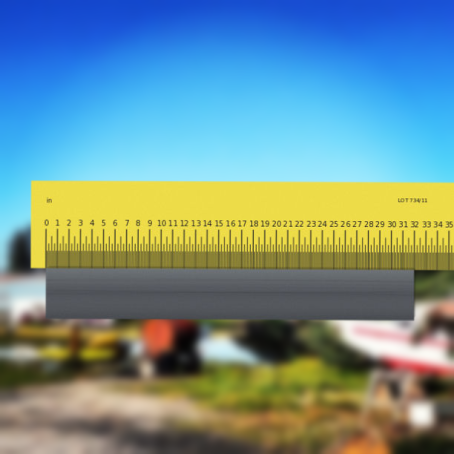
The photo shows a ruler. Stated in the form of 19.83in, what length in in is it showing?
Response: 32in
